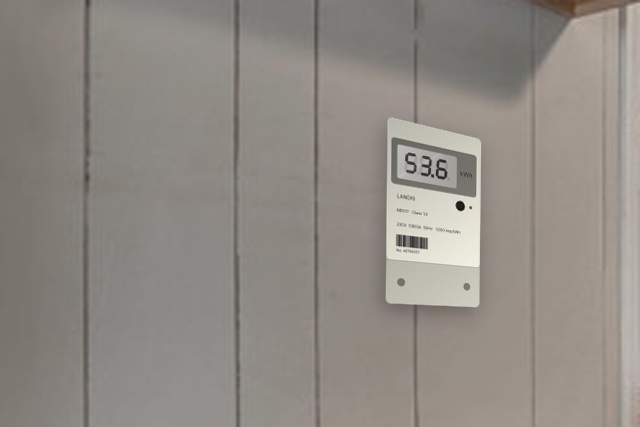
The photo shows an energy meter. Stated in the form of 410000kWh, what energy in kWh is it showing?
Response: 53.6kWh
